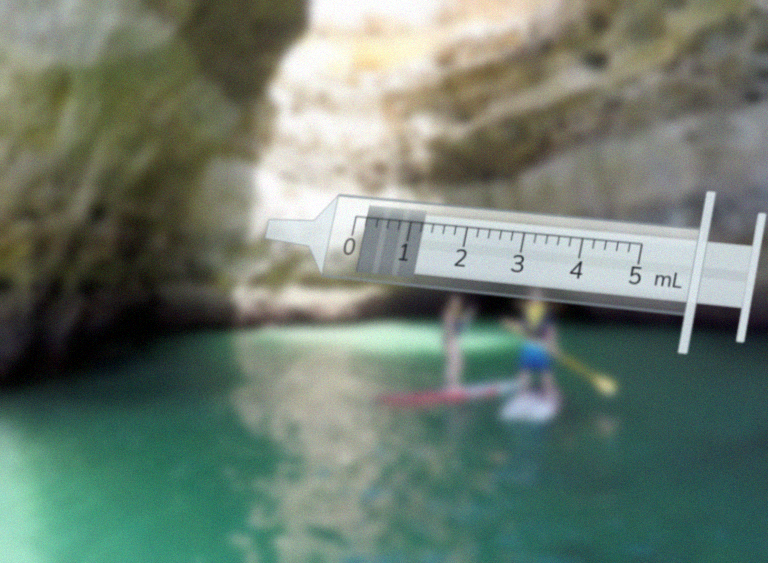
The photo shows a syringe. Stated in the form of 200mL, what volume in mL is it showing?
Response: 0.2mL
